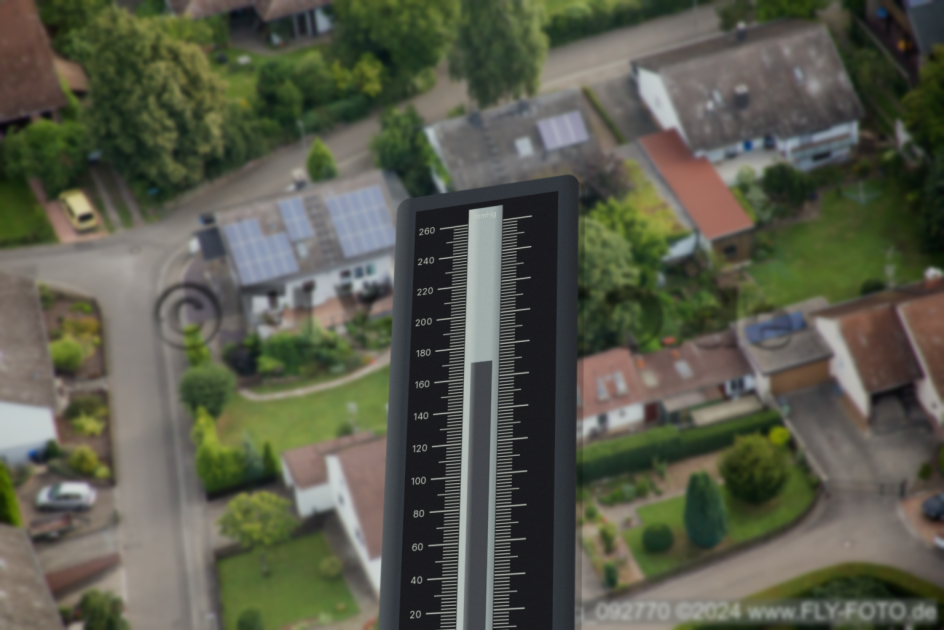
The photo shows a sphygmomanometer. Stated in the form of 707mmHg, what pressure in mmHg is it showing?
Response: 170mmHg
